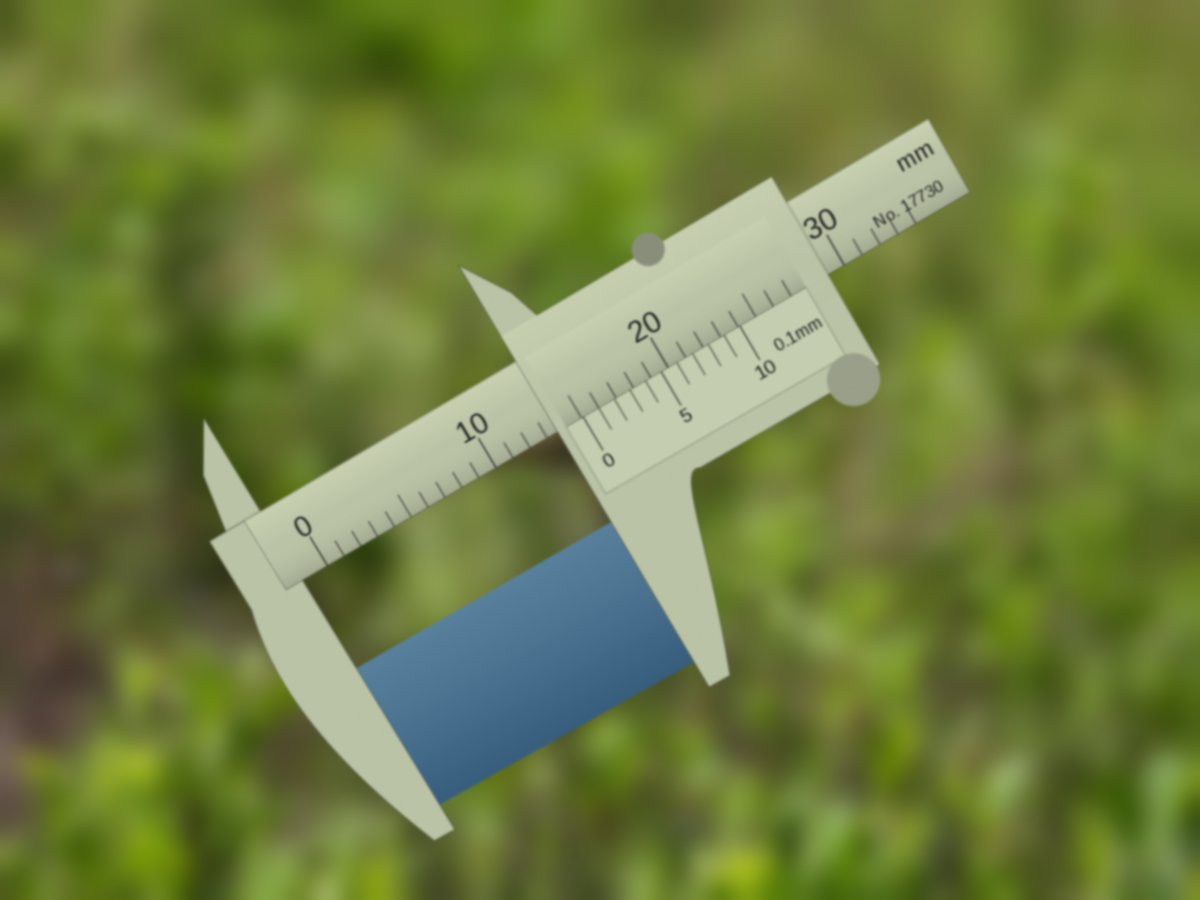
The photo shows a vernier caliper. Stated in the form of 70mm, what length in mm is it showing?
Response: 15.1mm
